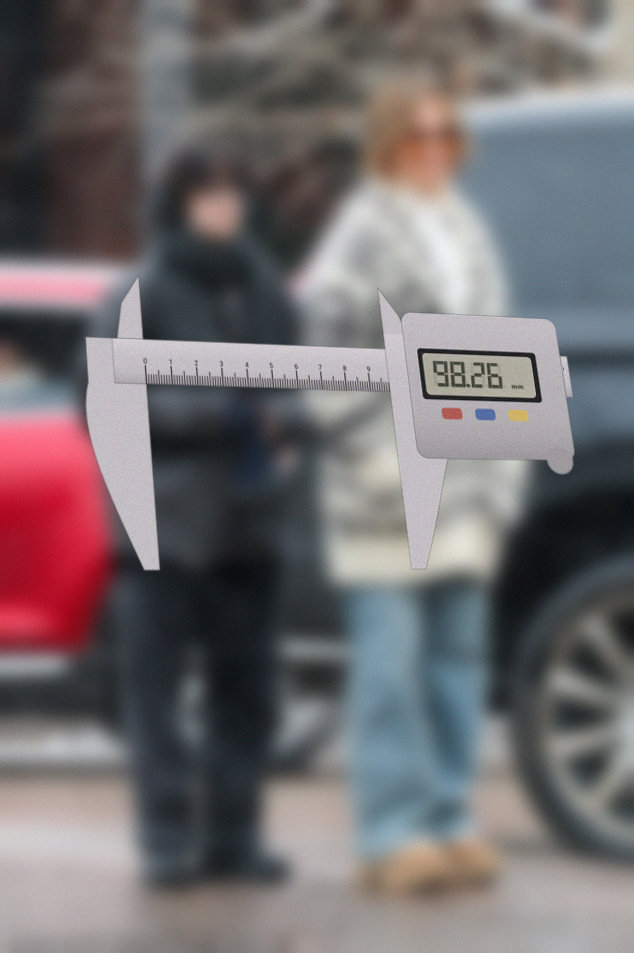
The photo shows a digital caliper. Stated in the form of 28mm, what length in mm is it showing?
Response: 98.26mm
